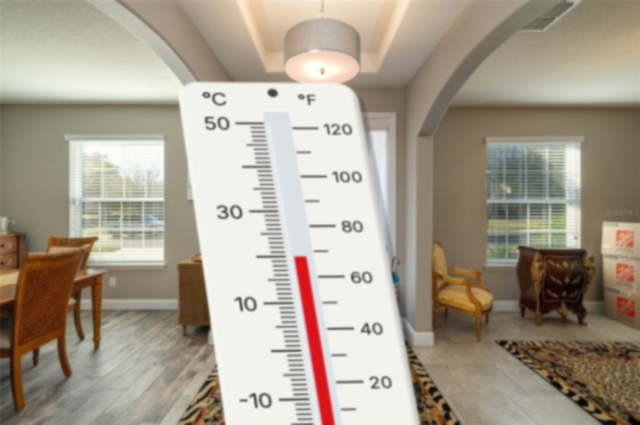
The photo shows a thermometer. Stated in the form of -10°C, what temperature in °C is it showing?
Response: 20°C
